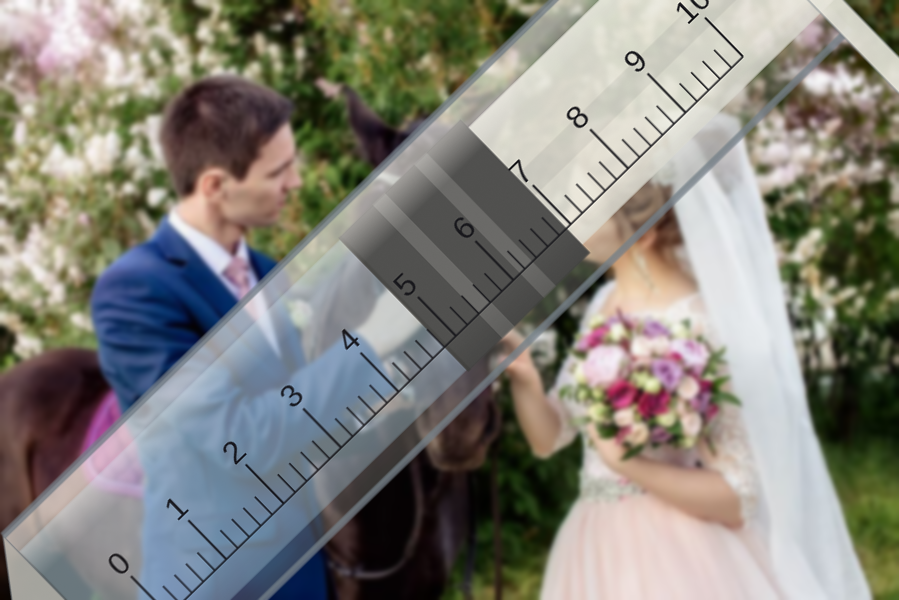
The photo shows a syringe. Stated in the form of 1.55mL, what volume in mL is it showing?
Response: 4.8mL
